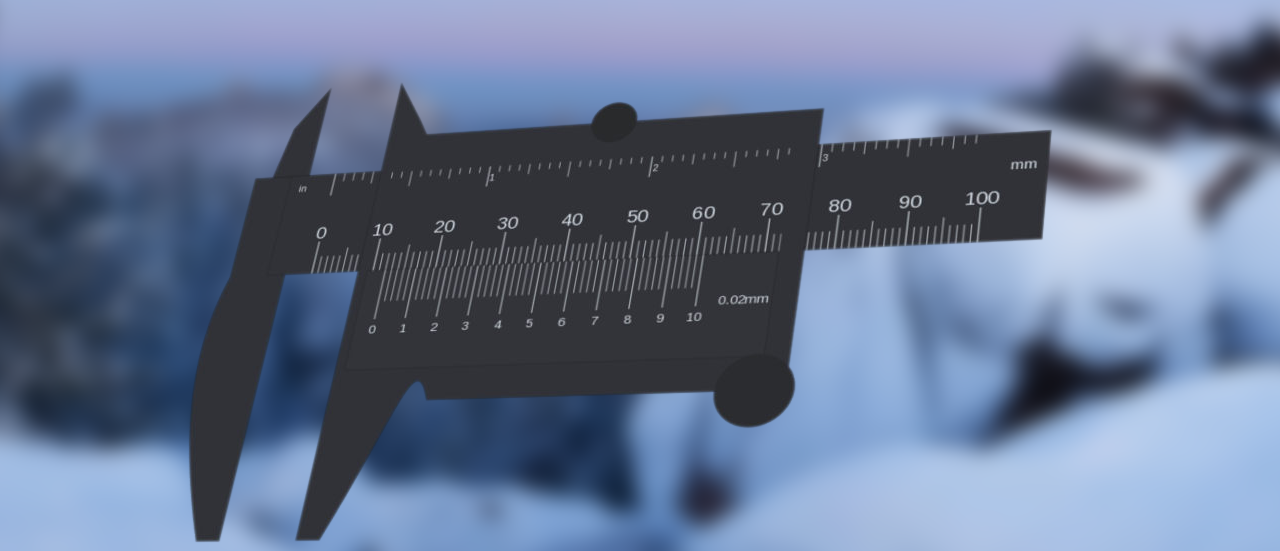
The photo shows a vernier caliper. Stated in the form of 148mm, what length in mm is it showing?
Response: 12.0mm
